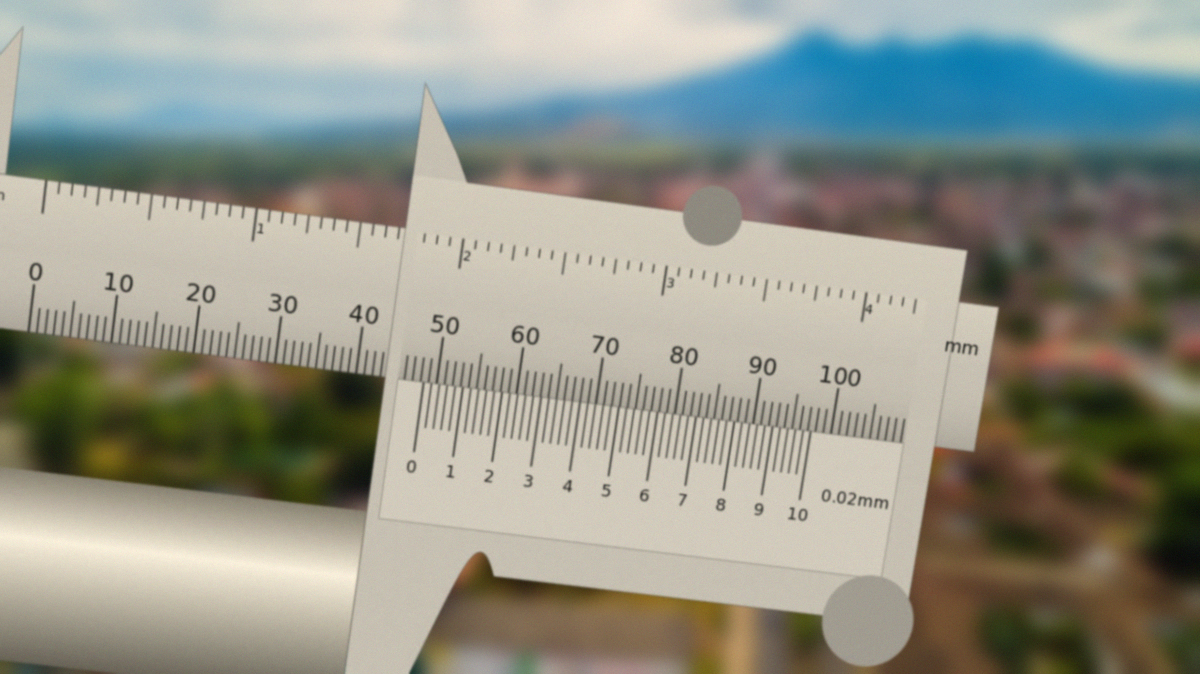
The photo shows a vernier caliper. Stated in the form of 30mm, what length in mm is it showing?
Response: 48.4mm
